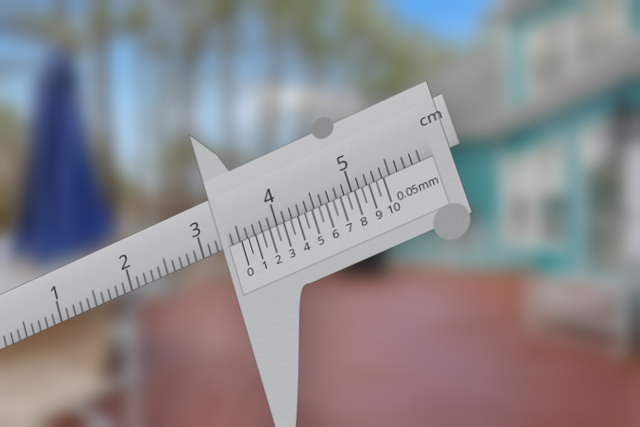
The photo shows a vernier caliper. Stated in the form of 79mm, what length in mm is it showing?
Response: 35.2mm
